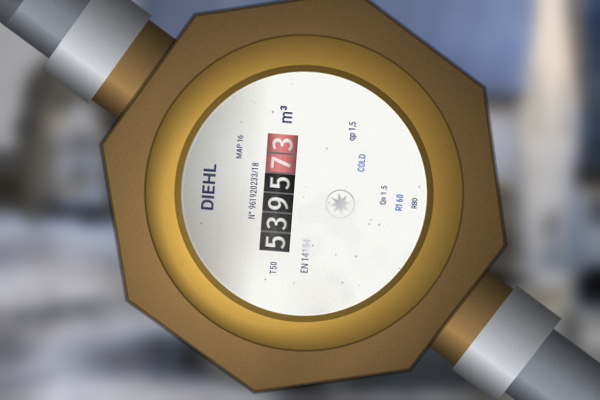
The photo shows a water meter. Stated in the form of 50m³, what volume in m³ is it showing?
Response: 5395.73m³
